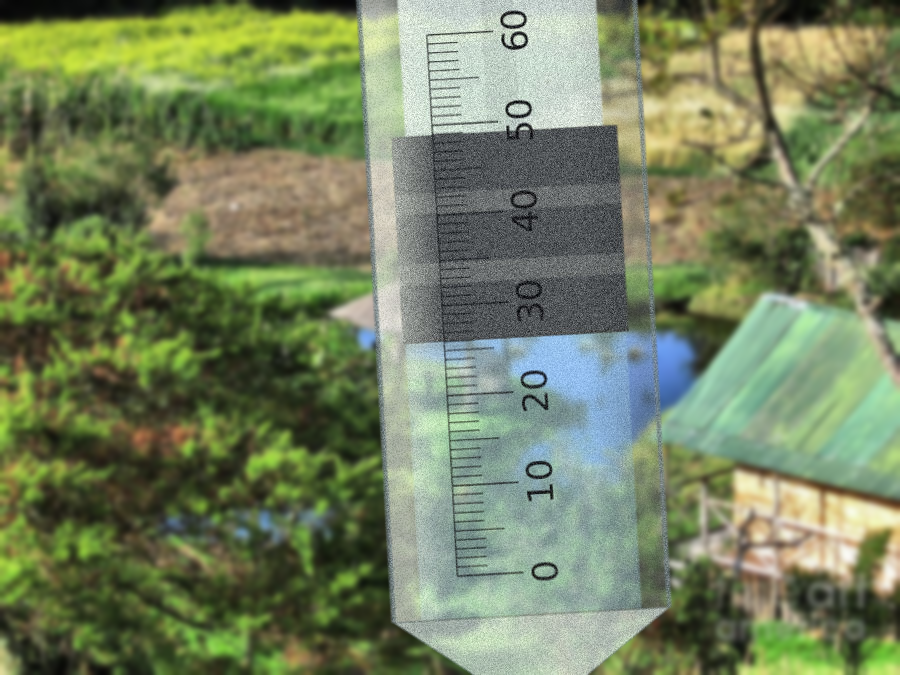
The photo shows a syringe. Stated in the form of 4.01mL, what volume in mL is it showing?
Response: 26mL
